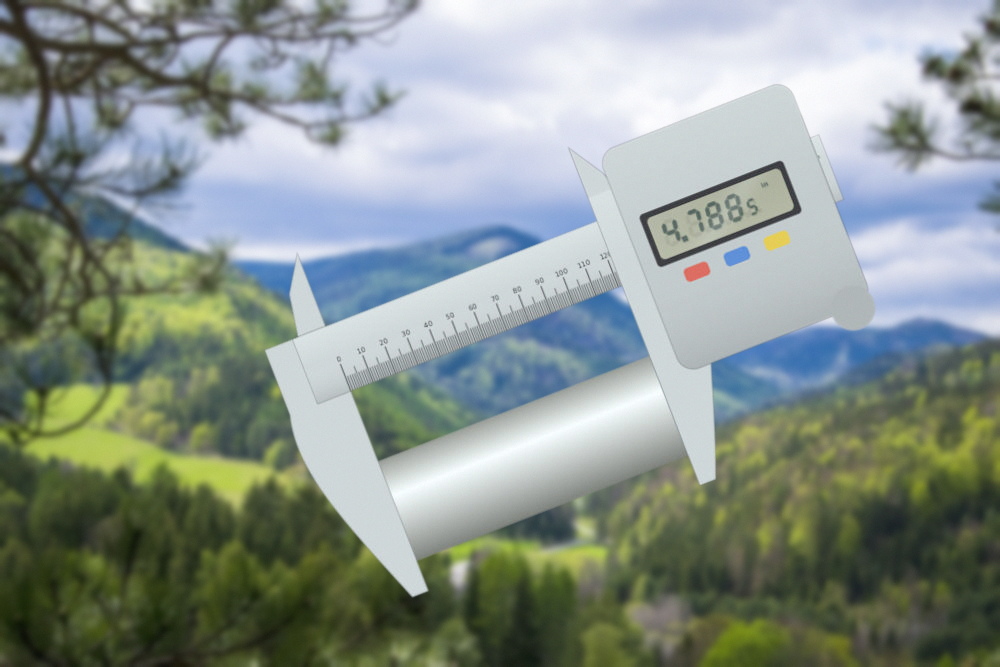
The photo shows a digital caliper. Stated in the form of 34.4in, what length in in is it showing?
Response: 4.7885in
